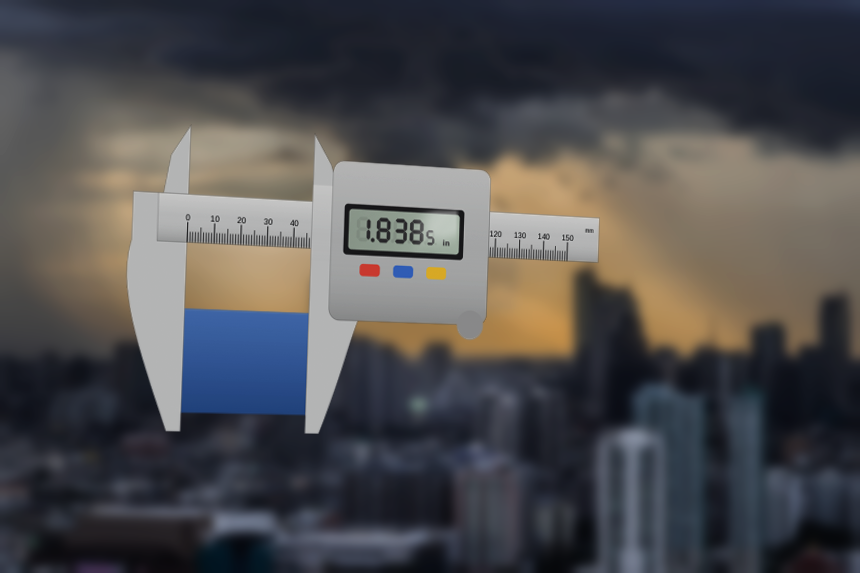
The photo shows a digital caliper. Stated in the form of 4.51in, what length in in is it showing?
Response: 1.8385in
